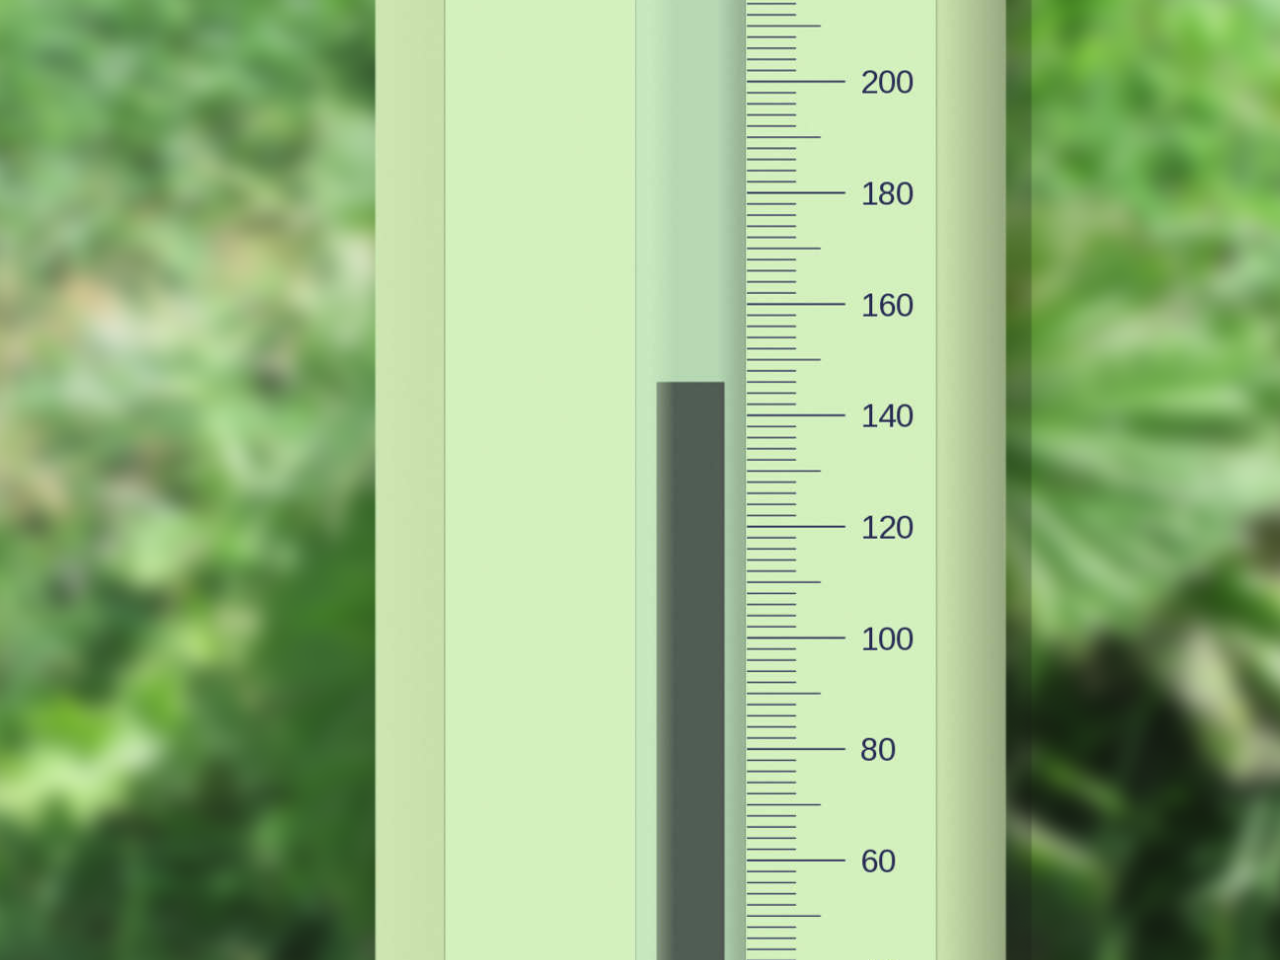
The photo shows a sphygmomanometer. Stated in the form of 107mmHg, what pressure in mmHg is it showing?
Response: 146mmHg
